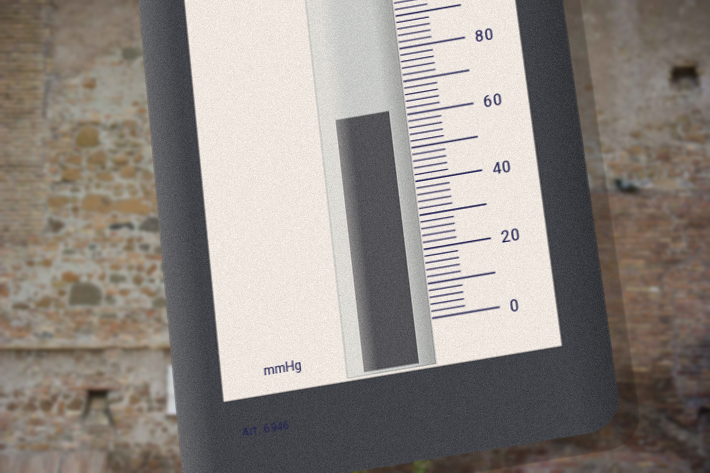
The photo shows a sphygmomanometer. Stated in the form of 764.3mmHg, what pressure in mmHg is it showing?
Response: 62mmHg
